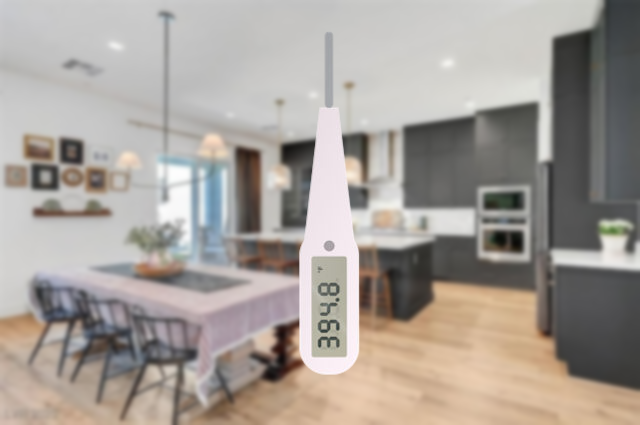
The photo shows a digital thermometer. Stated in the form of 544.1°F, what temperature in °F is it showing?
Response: 394.8°F
